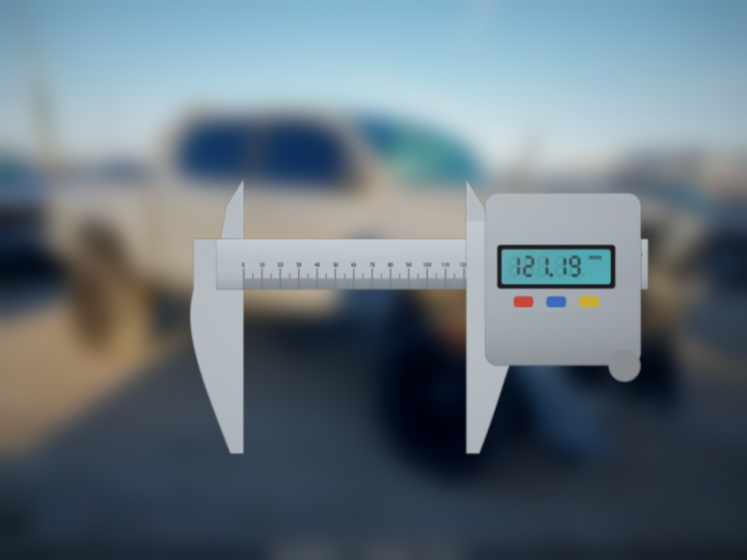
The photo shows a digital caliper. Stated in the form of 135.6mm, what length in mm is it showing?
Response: 121.19mm
